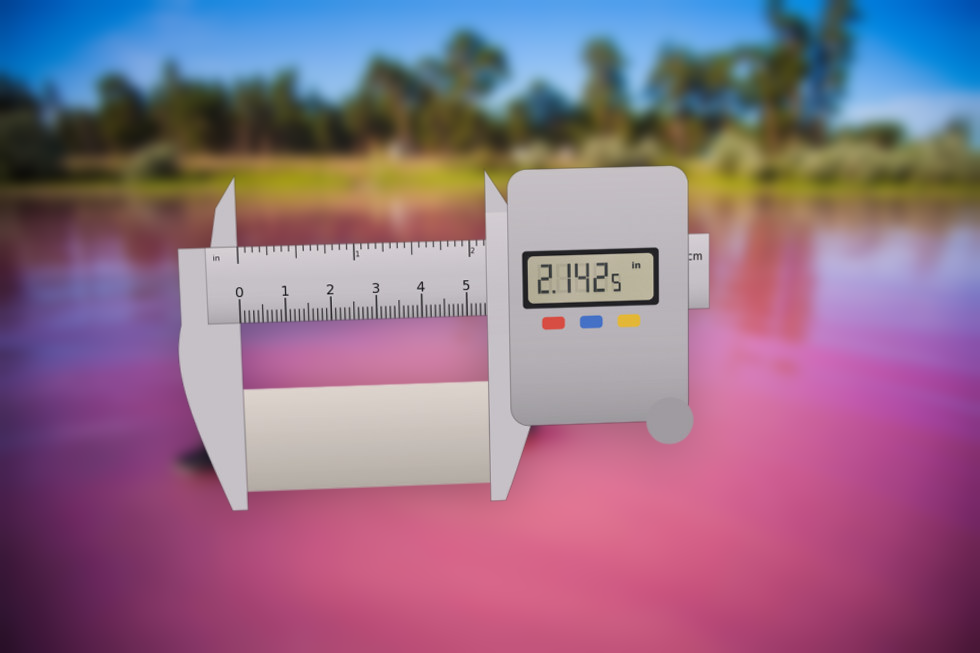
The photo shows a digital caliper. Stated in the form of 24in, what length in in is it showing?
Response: 2.1425in
